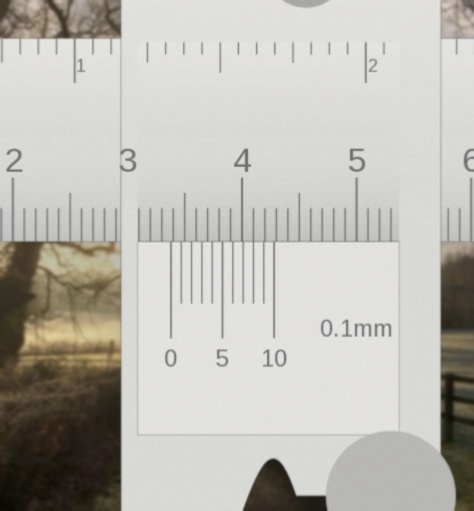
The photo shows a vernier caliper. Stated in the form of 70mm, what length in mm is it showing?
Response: 33.8mm
